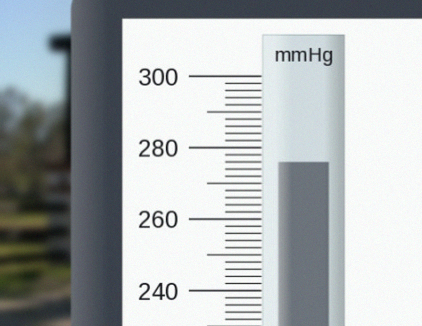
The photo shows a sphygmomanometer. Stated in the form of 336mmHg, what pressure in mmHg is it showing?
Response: 276mmHg
